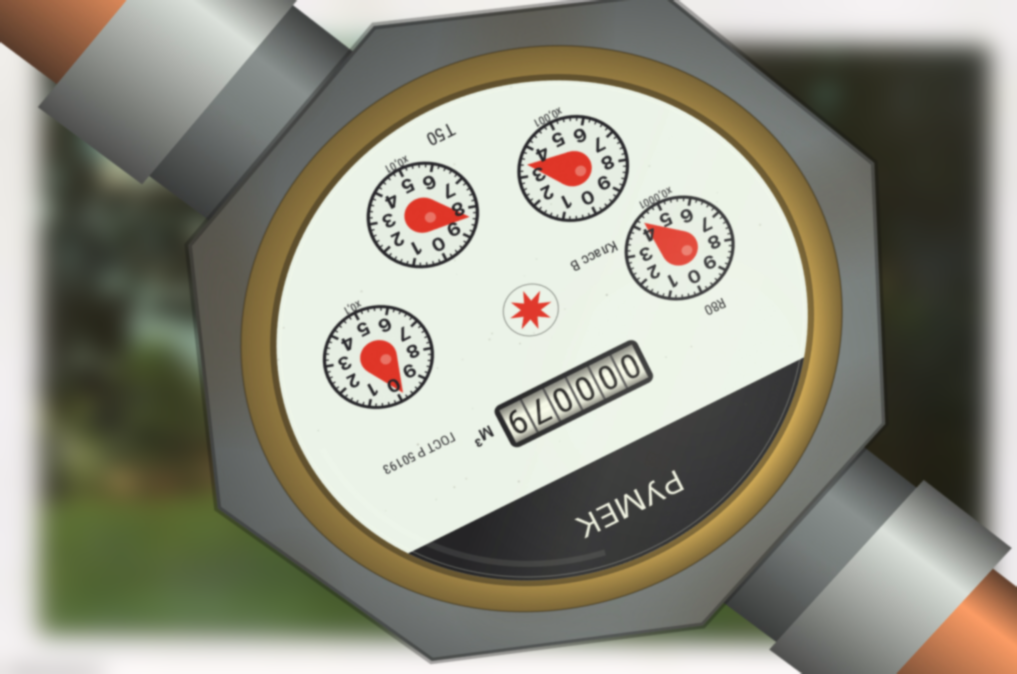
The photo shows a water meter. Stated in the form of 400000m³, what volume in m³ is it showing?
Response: 78.9834m³
